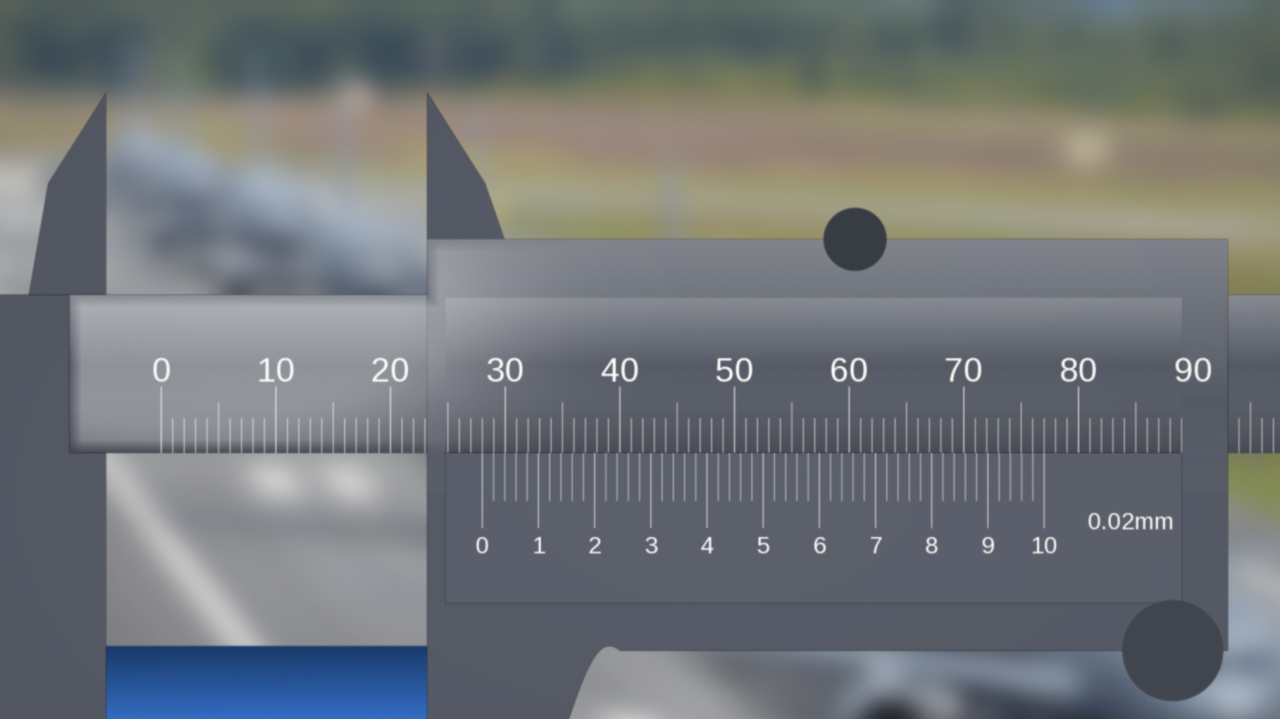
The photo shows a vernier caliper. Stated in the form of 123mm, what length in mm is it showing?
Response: 28.0mm
